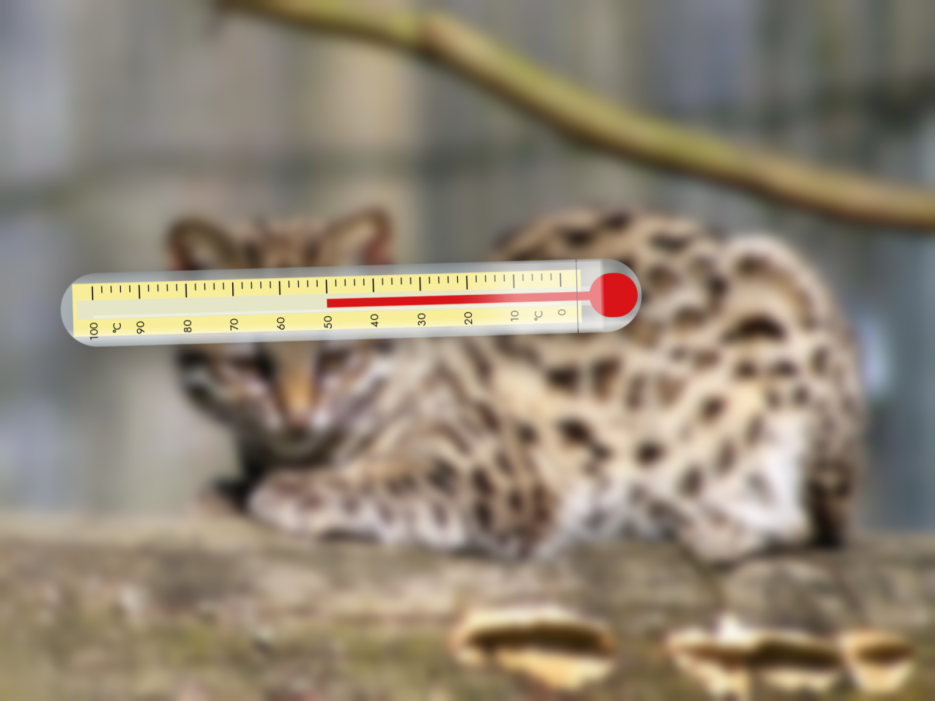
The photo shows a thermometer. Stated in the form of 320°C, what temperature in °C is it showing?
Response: 50°C
